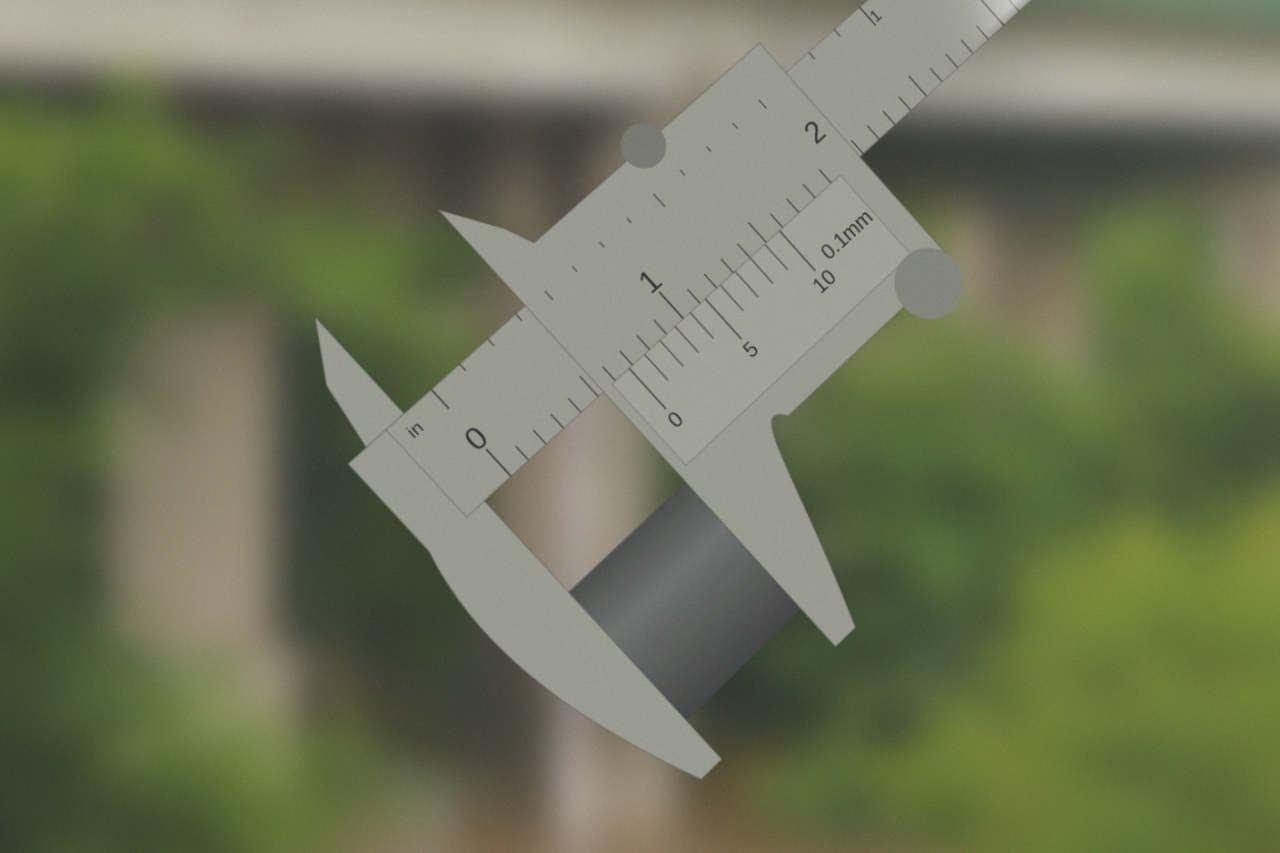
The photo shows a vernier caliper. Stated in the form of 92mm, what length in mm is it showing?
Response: 6.8mm
